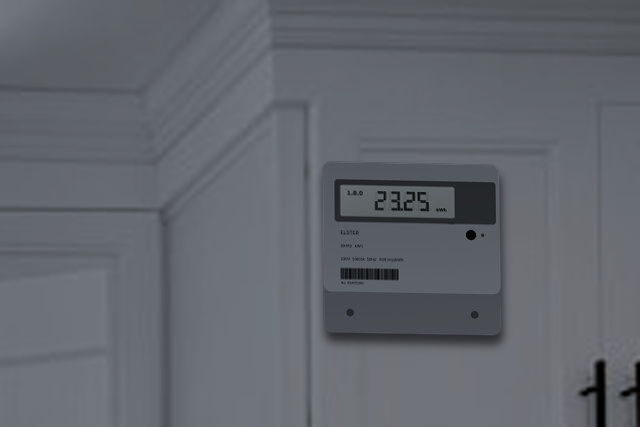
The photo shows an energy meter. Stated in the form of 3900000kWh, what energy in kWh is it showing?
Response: 23.25kWh
